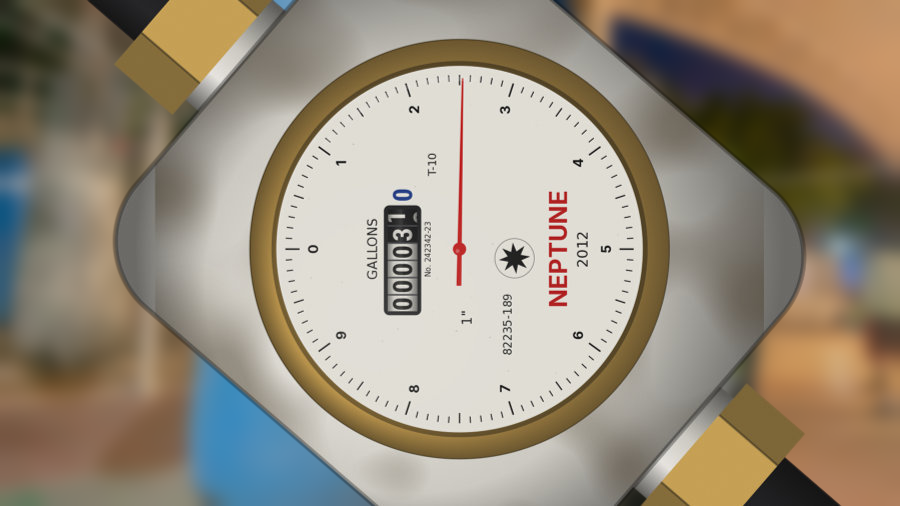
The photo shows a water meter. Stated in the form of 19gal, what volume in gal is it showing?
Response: 312.5gal
